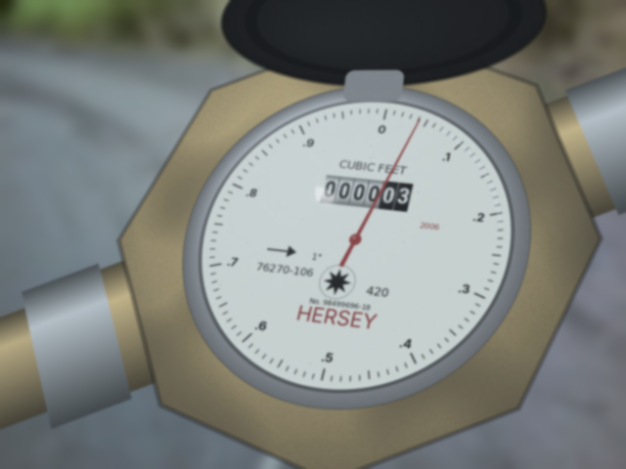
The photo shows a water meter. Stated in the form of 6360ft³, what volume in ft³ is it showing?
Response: 3.04ft³
